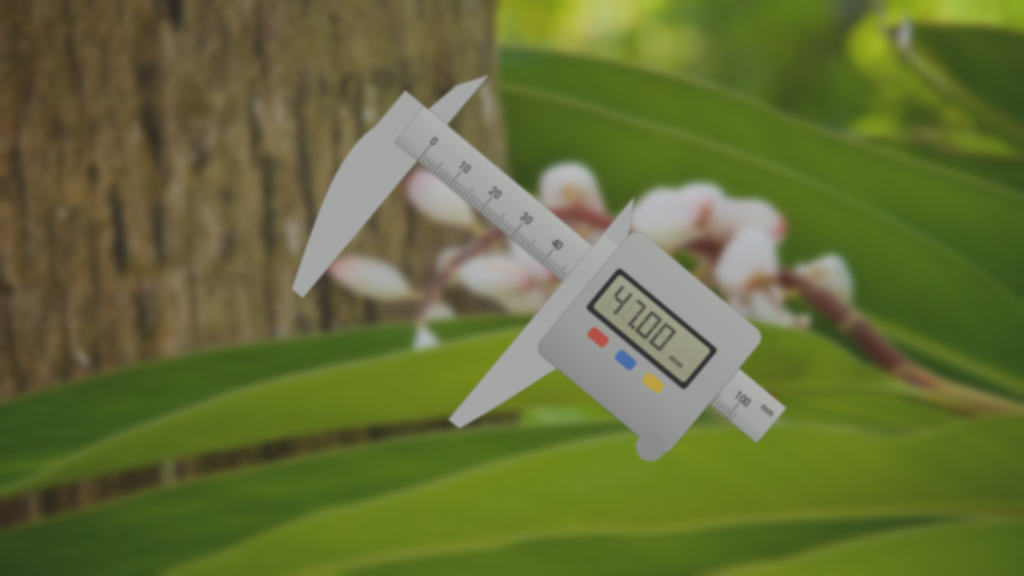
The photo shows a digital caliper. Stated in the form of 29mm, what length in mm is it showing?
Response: 47.00mm
